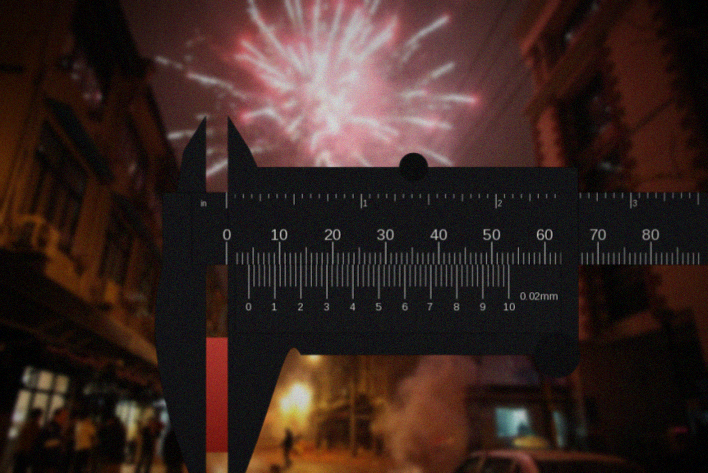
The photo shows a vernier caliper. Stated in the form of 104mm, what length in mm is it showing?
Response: 4.2mm
